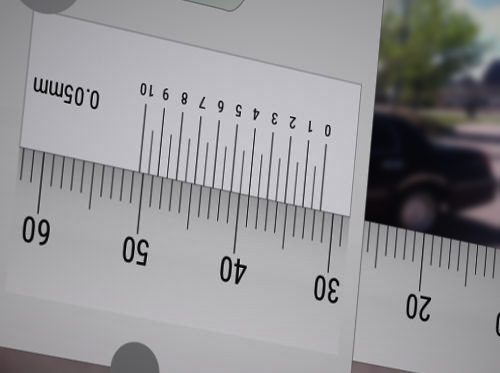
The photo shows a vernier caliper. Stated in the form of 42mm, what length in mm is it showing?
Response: 31.4mm
